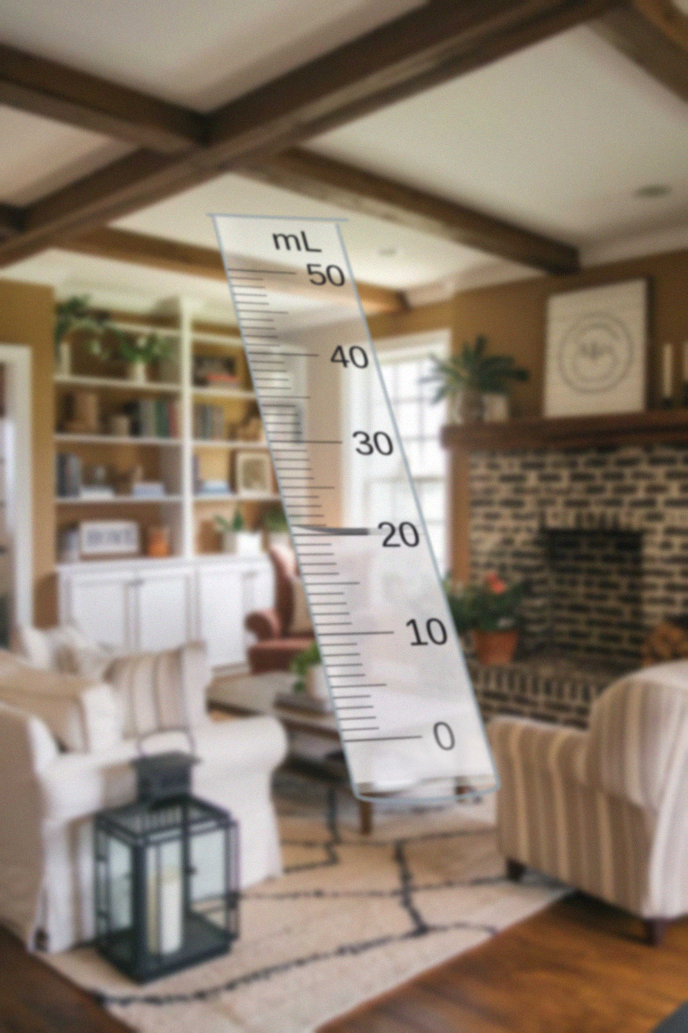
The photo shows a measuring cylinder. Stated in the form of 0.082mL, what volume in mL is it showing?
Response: 20mL
